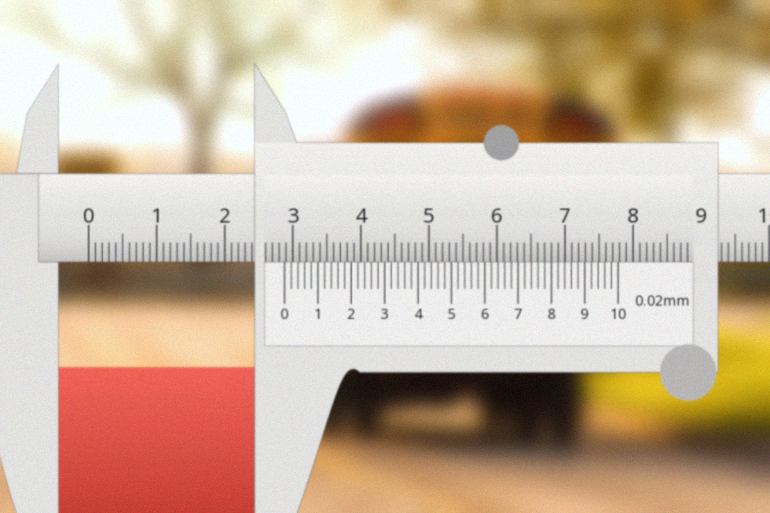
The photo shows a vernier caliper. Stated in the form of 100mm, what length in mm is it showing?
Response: 28.8mm
